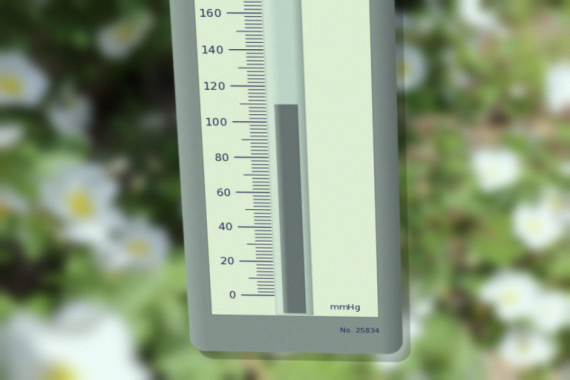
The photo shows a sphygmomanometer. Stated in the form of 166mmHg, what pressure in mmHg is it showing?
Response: 110mmHg
